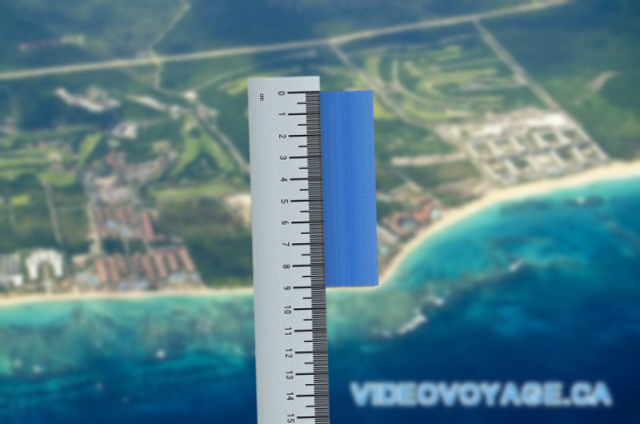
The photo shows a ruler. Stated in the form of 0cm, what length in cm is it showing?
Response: 9cm
